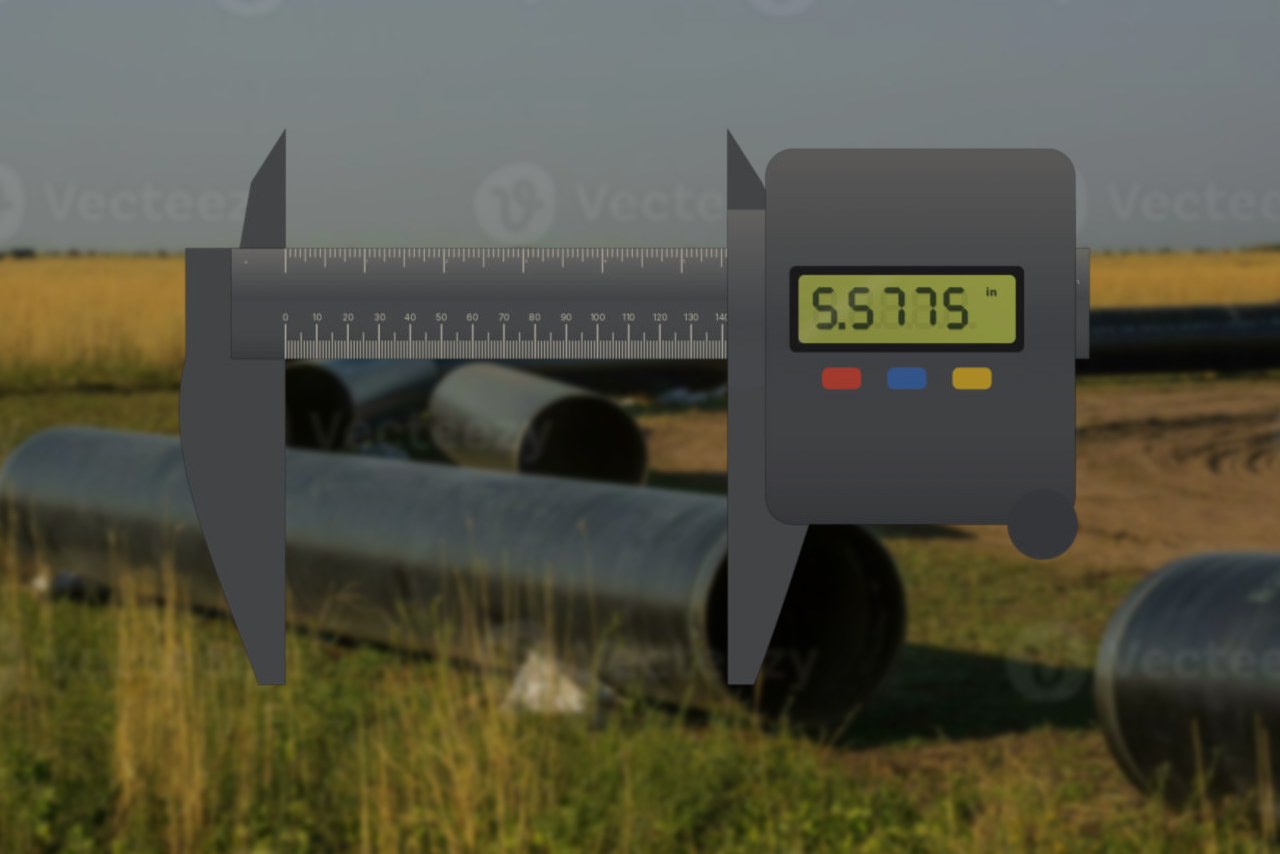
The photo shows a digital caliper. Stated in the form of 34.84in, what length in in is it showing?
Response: 5.5775in
